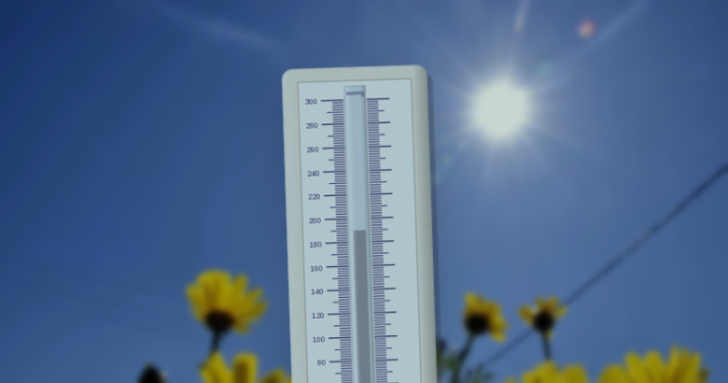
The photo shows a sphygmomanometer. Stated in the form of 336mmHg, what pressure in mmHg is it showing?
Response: 190mmHg
